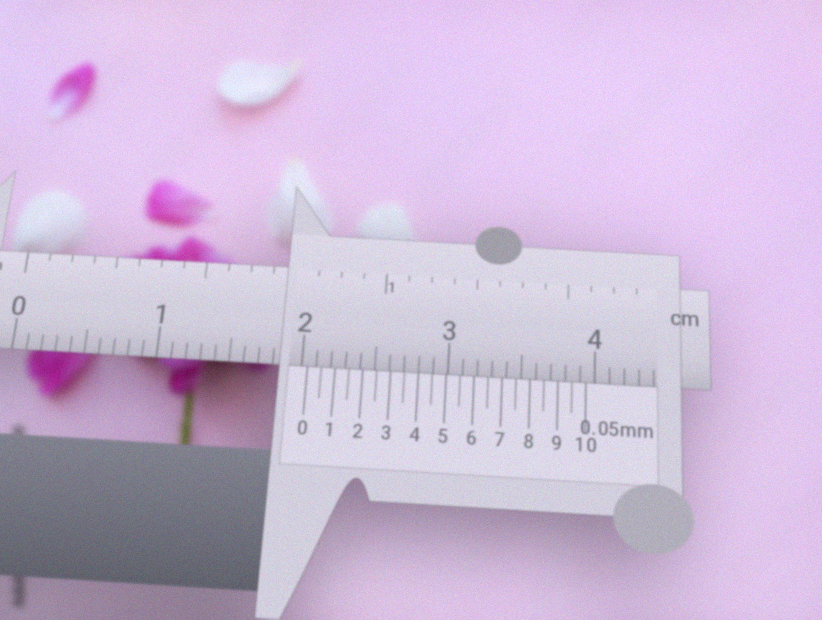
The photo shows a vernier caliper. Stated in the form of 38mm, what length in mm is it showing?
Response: 20.4mm
